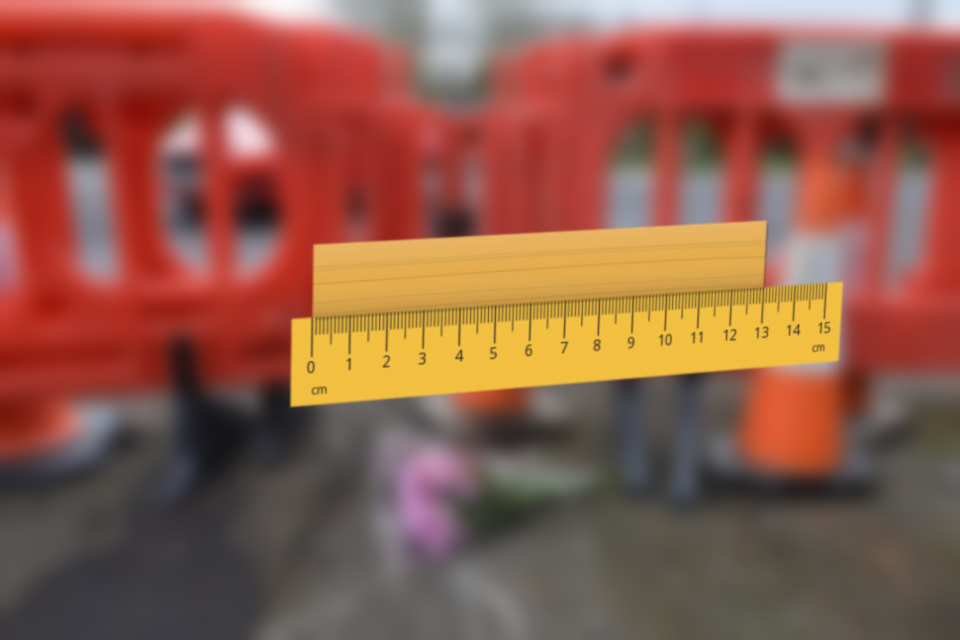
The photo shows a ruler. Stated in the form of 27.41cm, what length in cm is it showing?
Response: 13cm
